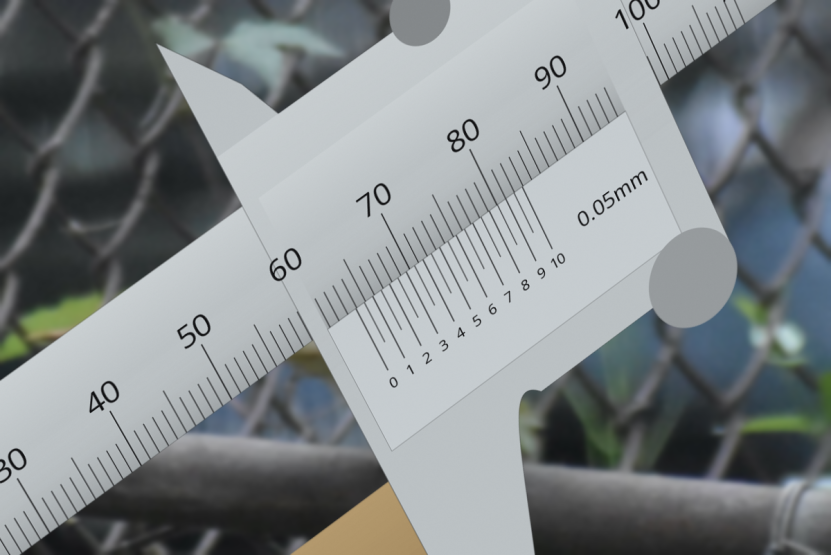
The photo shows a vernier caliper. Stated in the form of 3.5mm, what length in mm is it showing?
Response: 63.9mm
